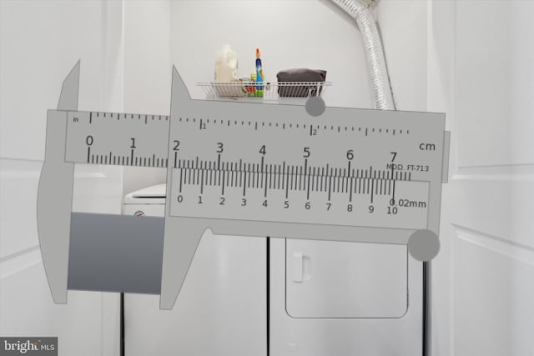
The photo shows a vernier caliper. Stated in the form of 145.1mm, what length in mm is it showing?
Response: 21.5mm
